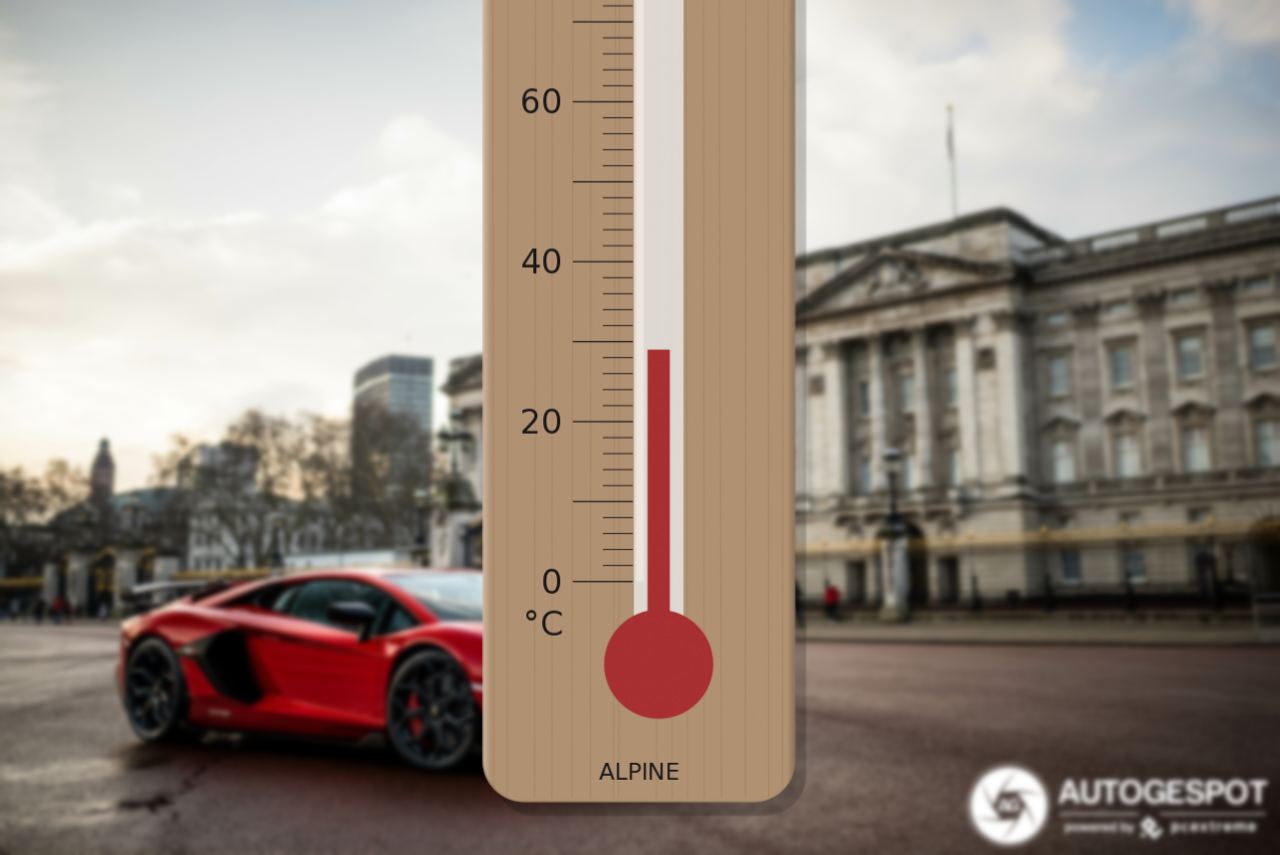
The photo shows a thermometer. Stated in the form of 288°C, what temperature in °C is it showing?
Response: 29°C
